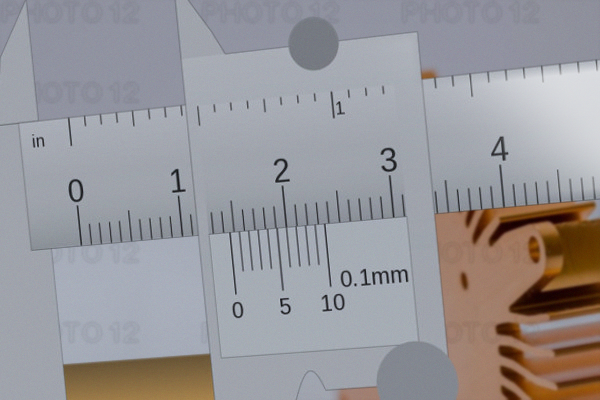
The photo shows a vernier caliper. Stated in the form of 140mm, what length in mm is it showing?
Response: 14.6mm
